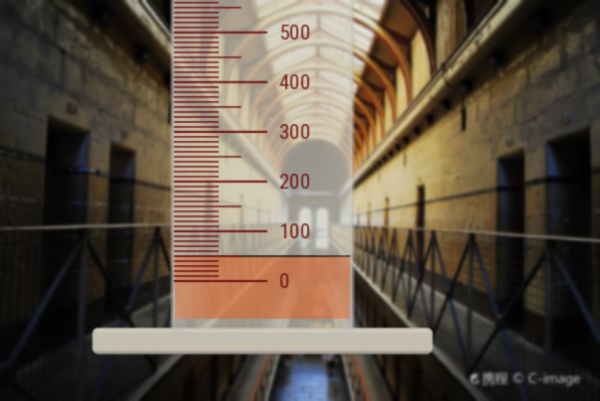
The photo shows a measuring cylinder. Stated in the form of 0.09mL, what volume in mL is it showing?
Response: 50mL
